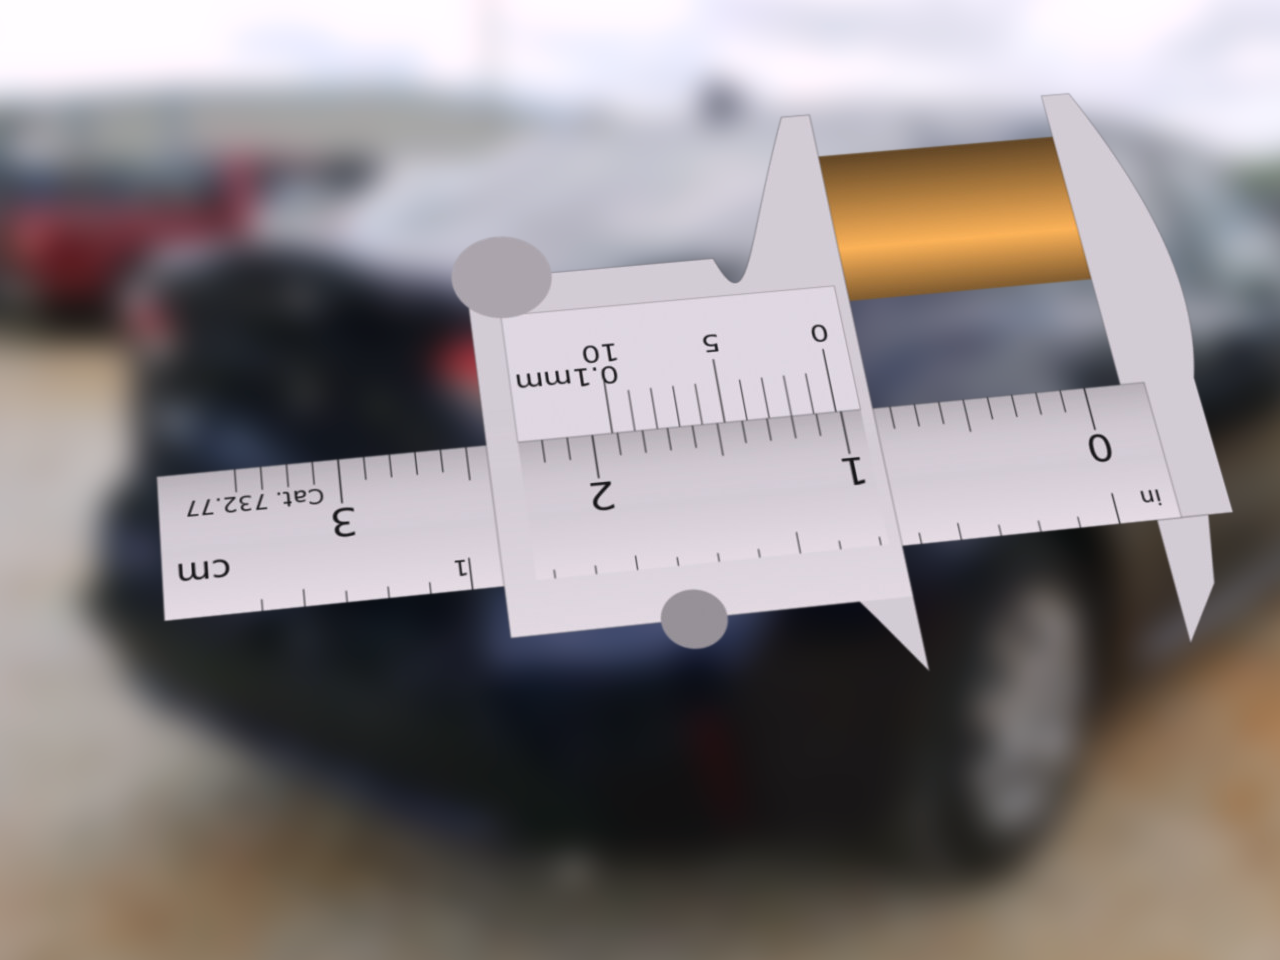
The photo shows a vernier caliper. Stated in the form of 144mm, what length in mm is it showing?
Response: 10.2mm
